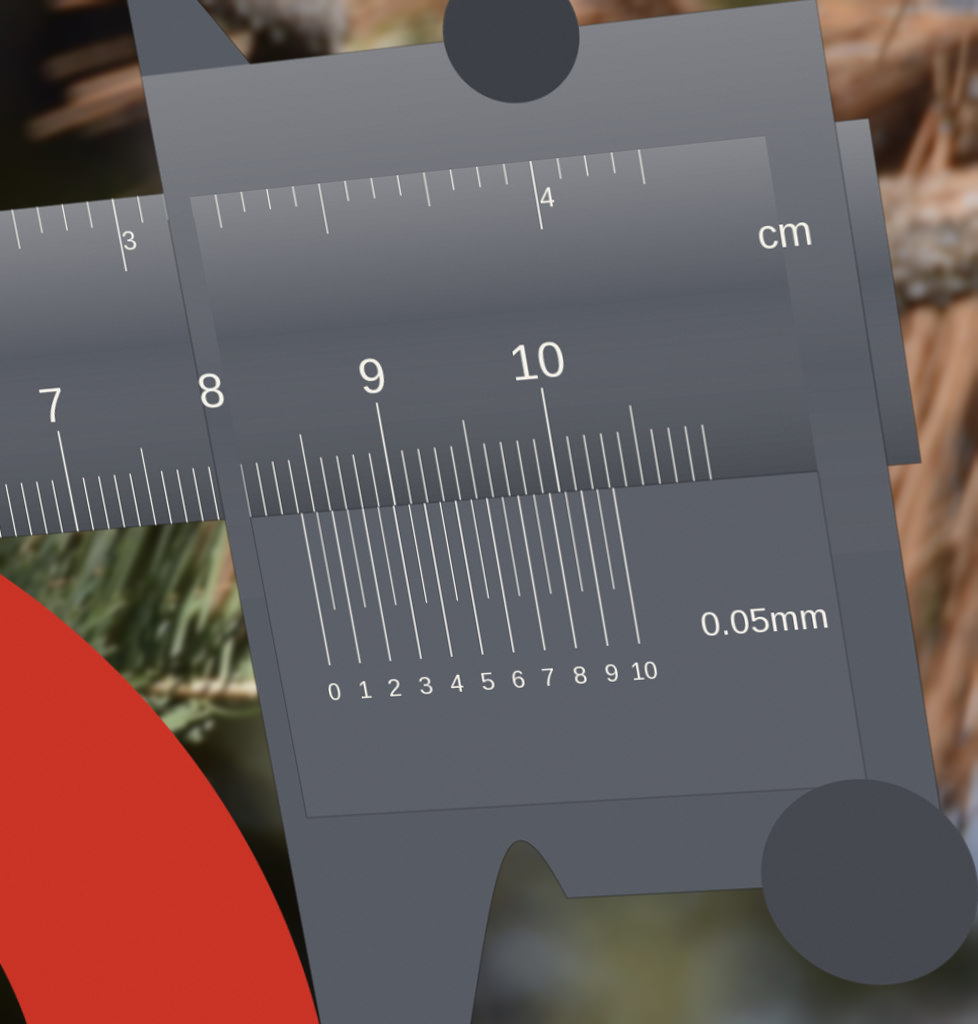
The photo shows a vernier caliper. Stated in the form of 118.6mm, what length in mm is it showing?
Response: 84.2mm
